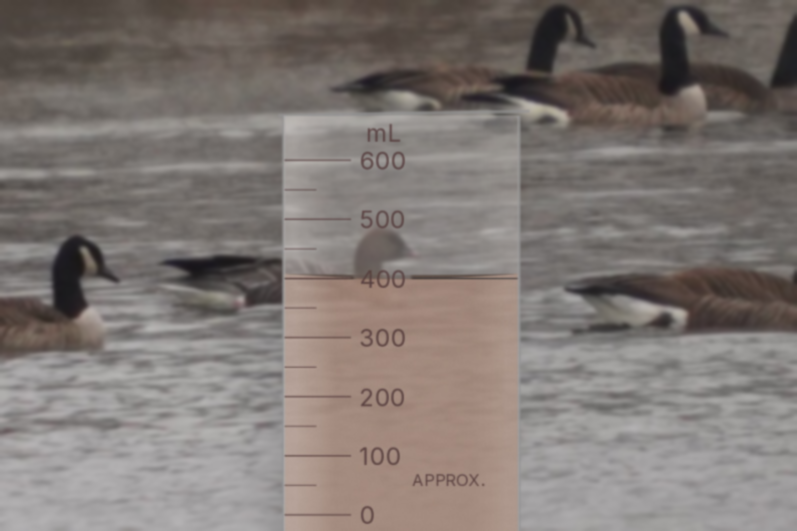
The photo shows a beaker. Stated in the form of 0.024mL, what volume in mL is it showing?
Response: 400mL
